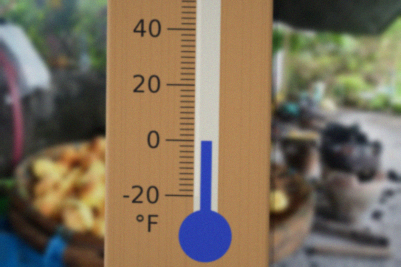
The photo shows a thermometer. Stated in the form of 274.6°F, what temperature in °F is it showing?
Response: 0°F
